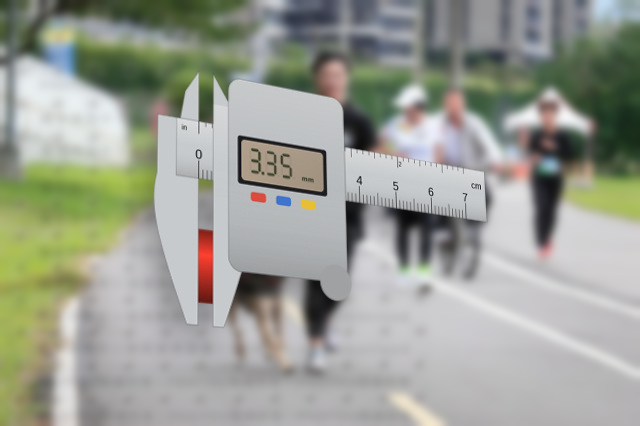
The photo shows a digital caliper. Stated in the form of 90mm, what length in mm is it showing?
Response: 3.35mm
